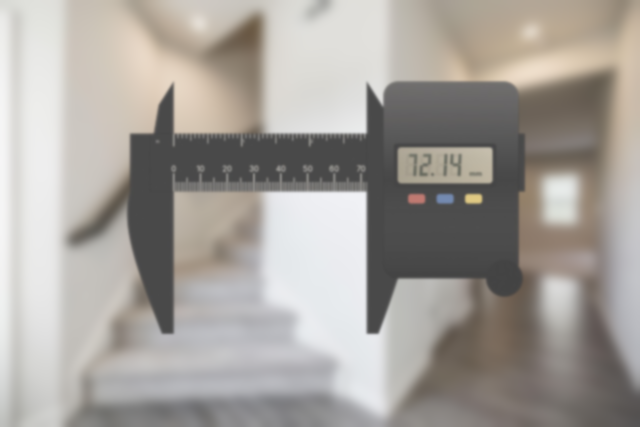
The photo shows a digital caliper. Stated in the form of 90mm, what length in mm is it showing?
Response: 72.14mm
